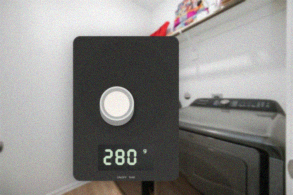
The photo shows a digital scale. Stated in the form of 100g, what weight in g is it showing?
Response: 280g
